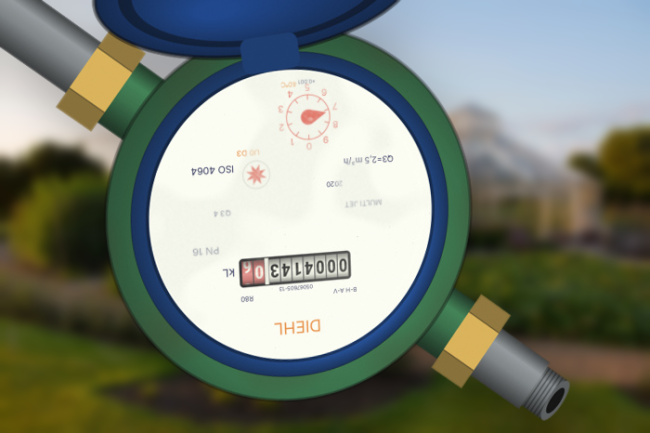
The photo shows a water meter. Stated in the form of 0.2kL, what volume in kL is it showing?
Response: 4143.057kL
